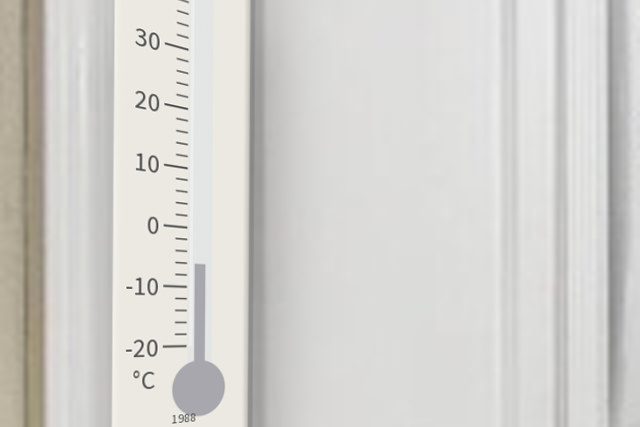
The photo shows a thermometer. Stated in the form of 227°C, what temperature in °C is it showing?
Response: -6°C
